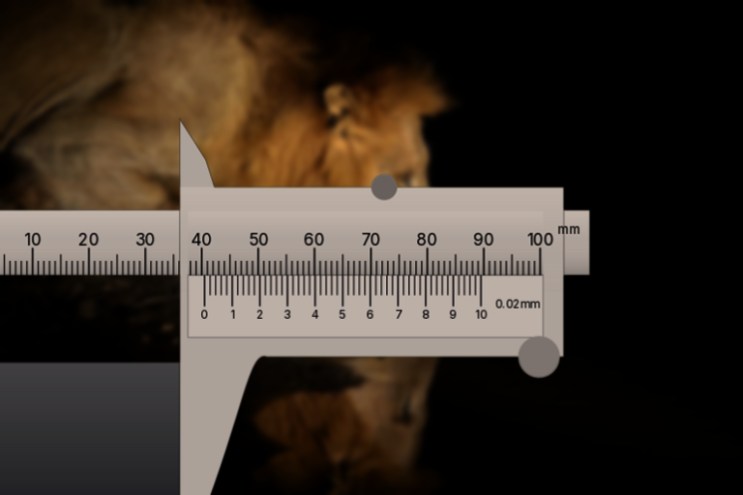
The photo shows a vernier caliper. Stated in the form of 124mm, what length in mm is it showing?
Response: 40.5mm
